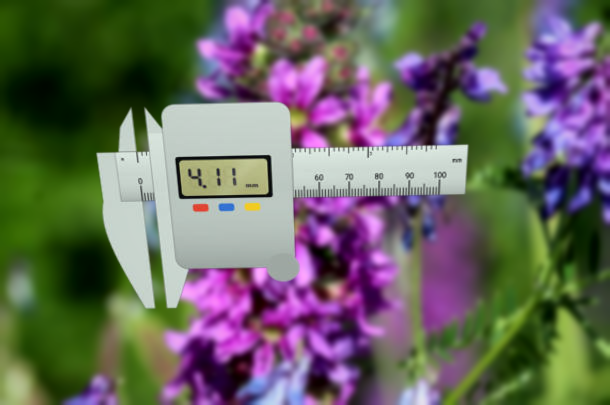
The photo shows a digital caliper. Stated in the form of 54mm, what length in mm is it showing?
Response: 4.11mm
